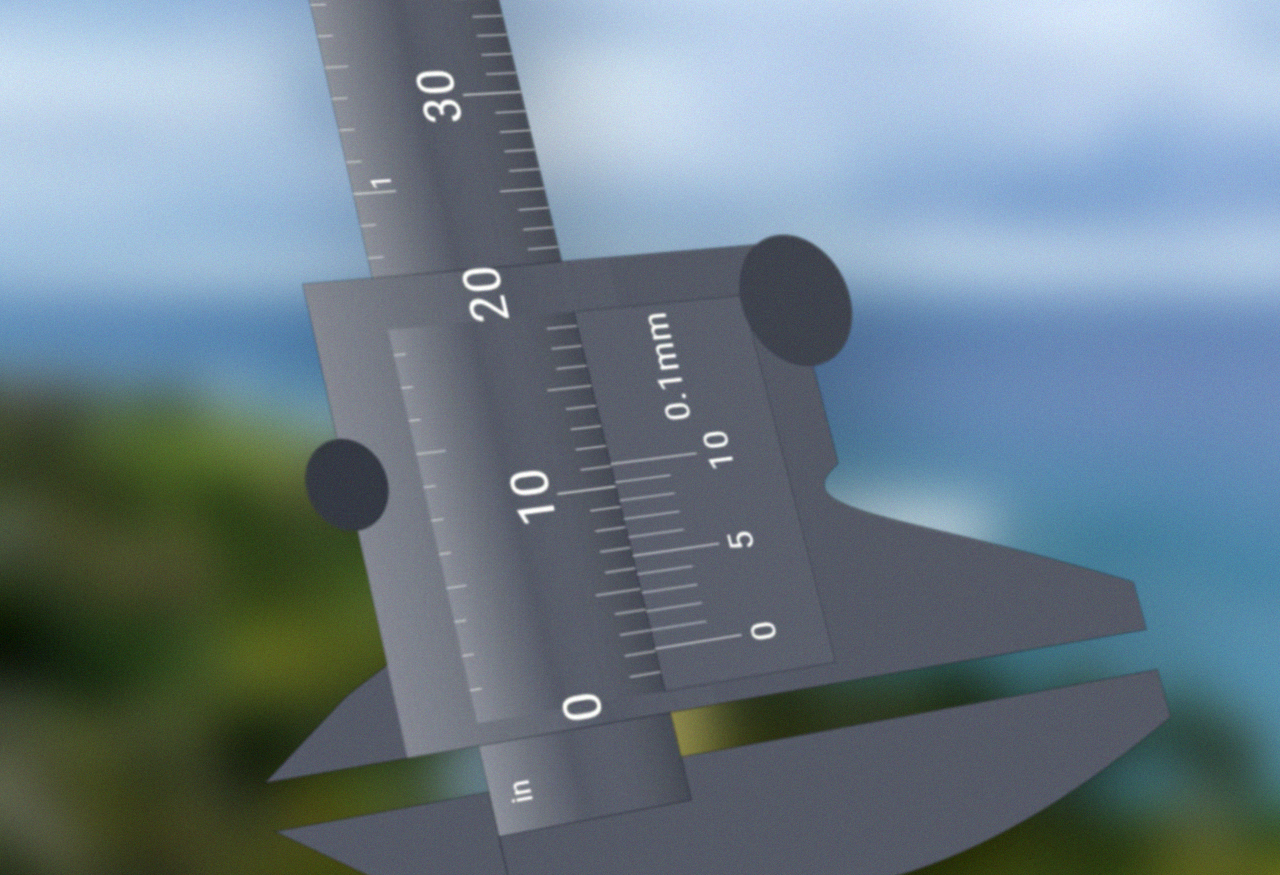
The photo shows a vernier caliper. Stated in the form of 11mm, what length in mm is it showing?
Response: 2.1mm
